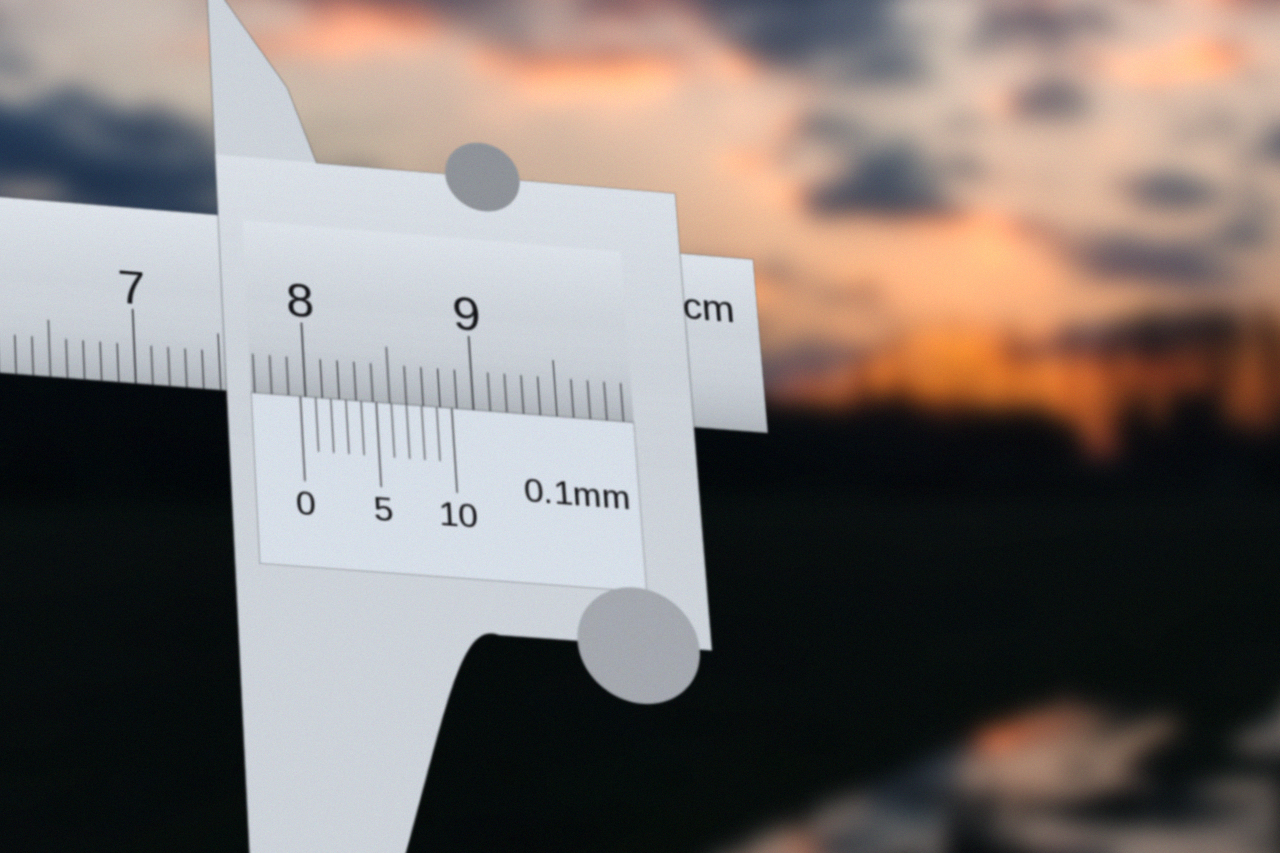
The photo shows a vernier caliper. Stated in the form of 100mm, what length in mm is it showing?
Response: 79.7mm
